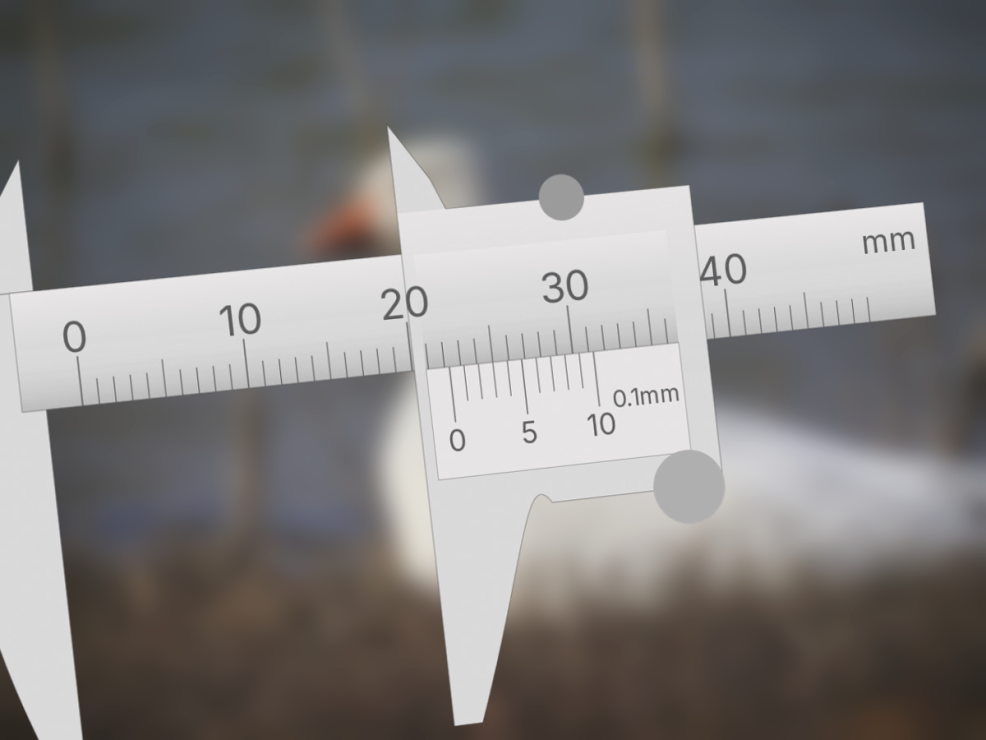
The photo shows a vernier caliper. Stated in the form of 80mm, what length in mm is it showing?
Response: 22.3mm
